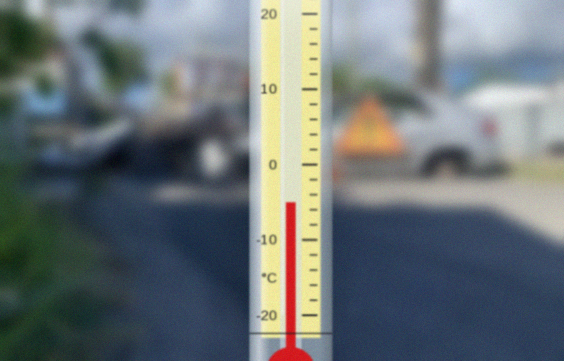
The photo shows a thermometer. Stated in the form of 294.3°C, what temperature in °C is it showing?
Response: -5°C
